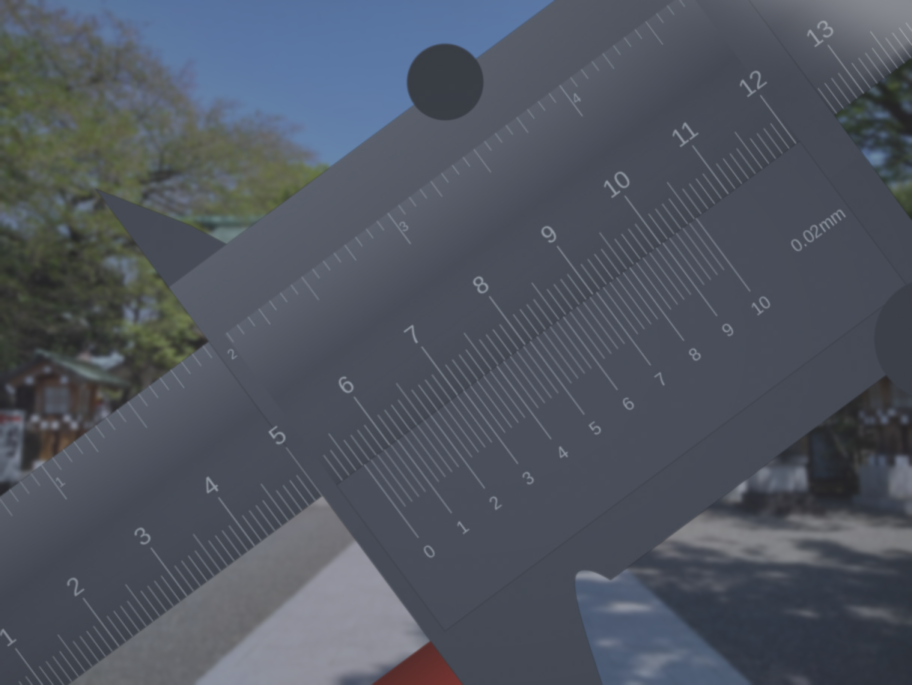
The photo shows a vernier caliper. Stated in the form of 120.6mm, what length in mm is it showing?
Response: 56.2mm
